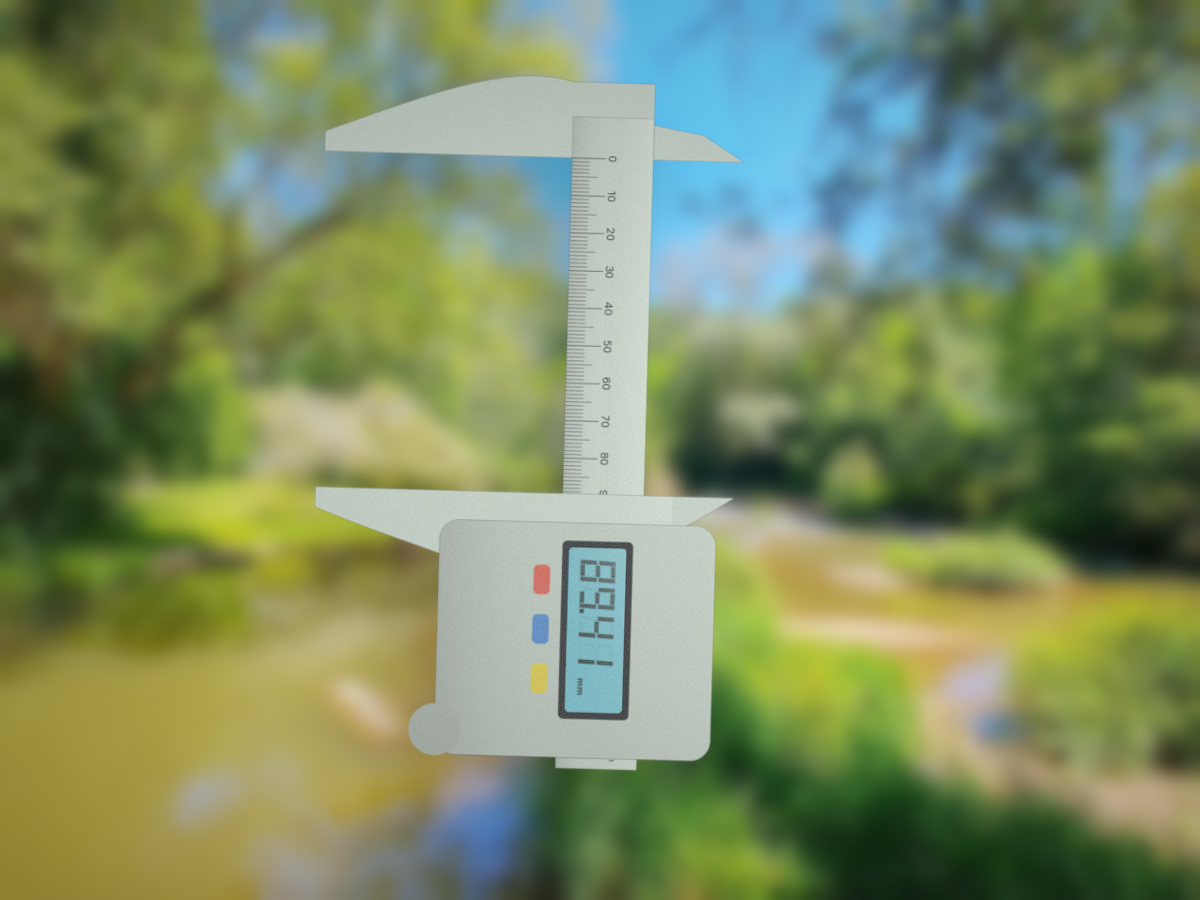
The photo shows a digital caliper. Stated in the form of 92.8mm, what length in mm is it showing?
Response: 89.41mm
